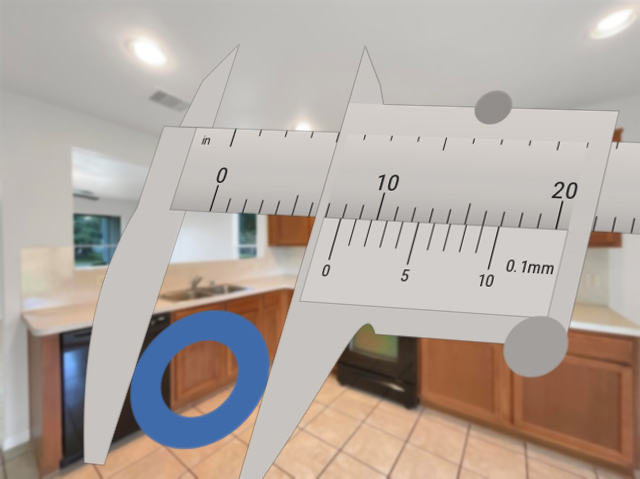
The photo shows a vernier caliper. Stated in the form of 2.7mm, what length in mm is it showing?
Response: 7.9mm
